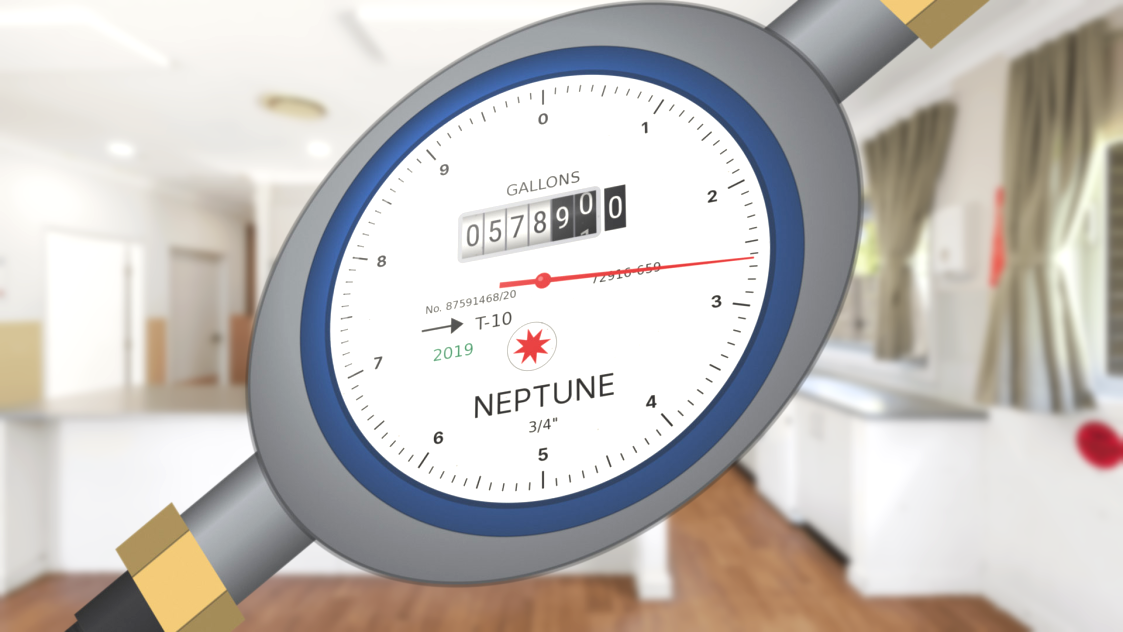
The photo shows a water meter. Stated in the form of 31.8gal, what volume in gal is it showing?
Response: 578902.6gal
